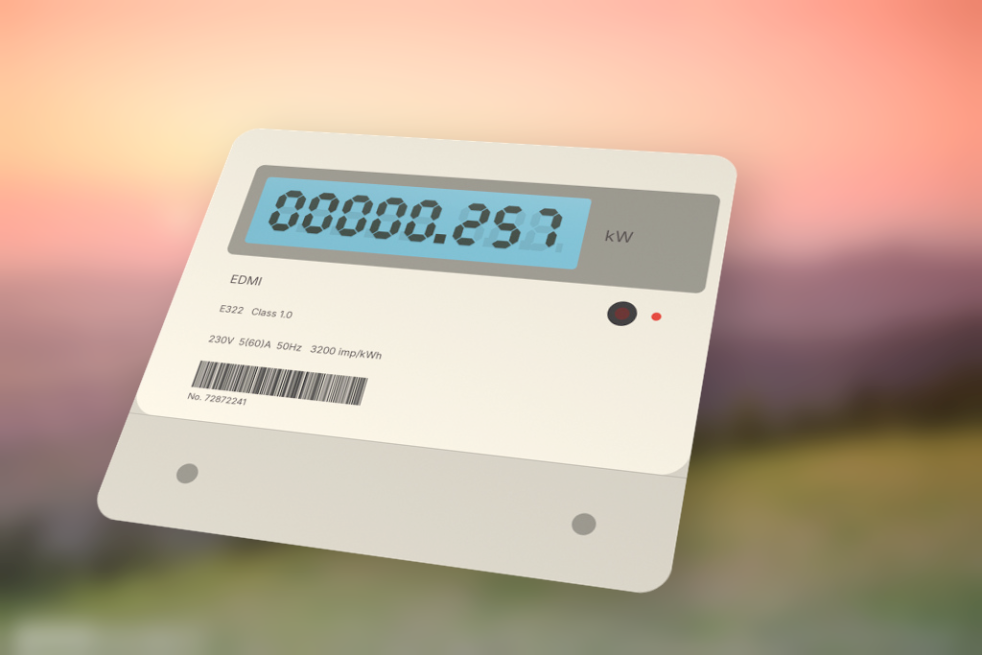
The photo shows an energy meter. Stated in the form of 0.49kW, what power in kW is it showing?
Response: 0.257kW
